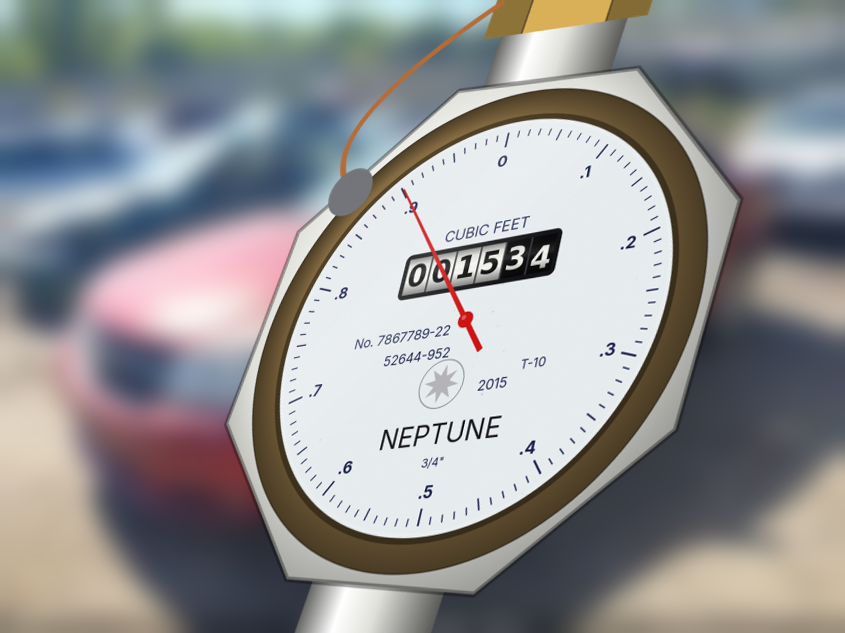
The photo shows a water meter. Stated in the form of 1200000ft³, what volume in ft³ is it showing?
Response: 1533.90ft³
